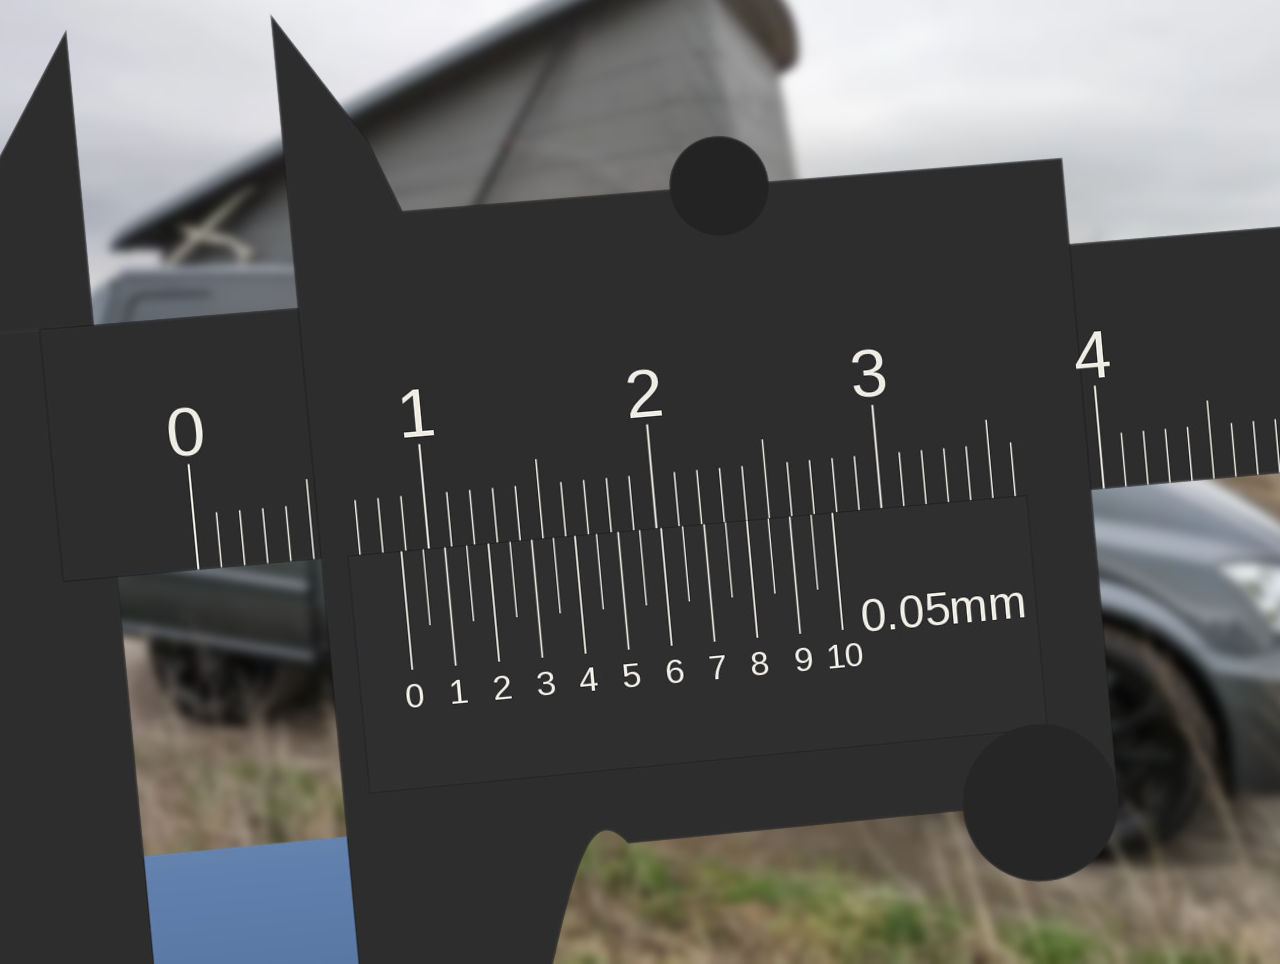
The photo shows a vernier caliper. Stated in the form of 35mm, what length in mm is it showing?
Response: 8.8mm
